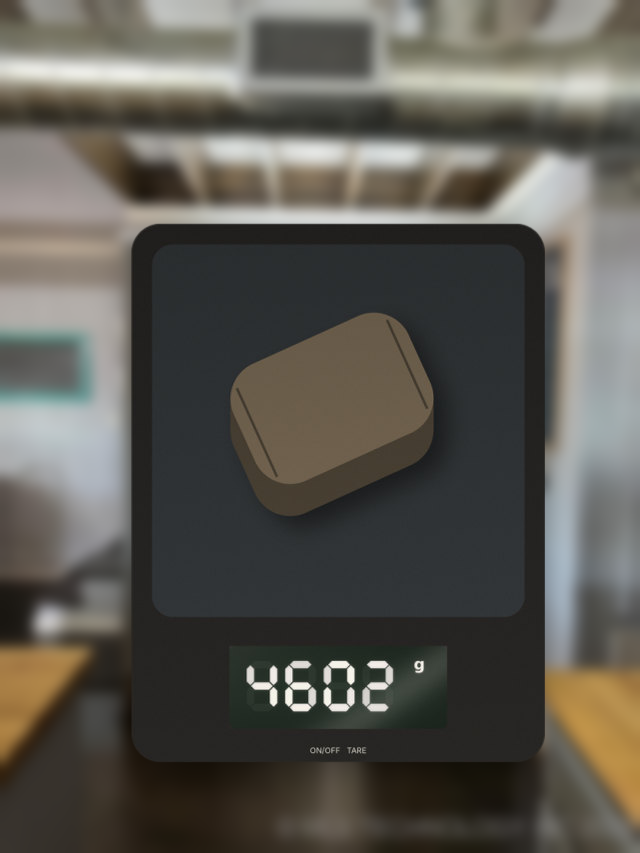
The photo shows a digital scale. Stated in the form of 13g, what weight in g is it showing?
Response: 4602g
